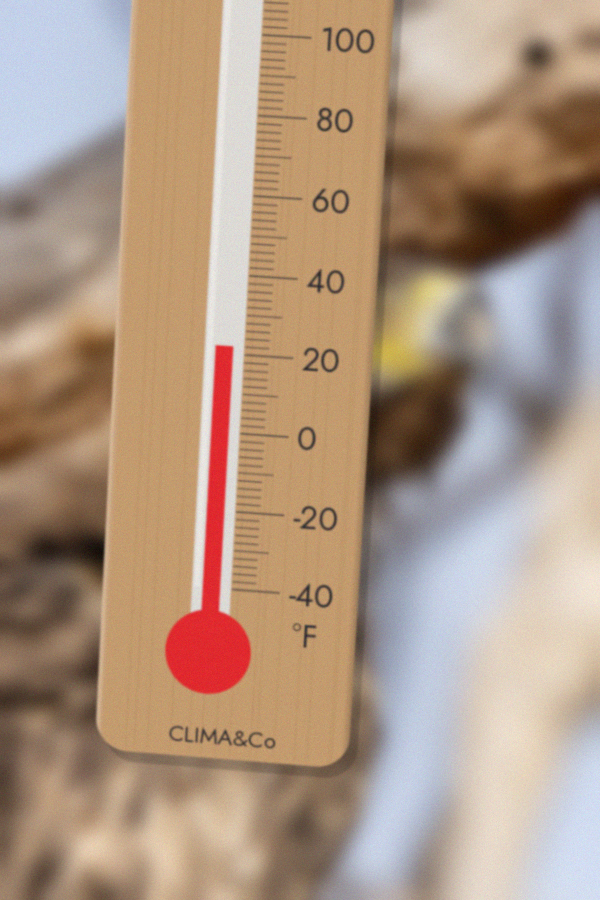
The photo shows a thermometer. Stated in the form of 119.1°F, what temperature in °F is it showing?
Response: 22°F
